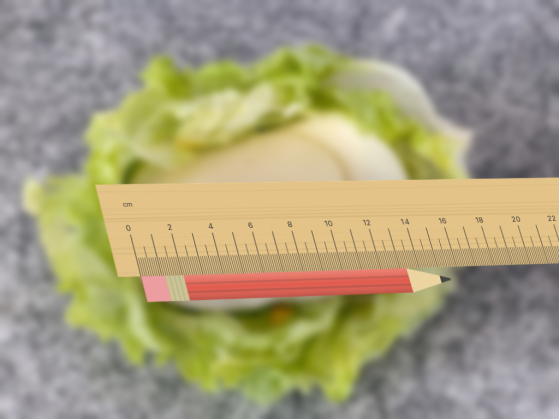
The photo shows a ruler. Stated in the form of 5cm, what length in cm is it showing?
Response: 15.5cm
